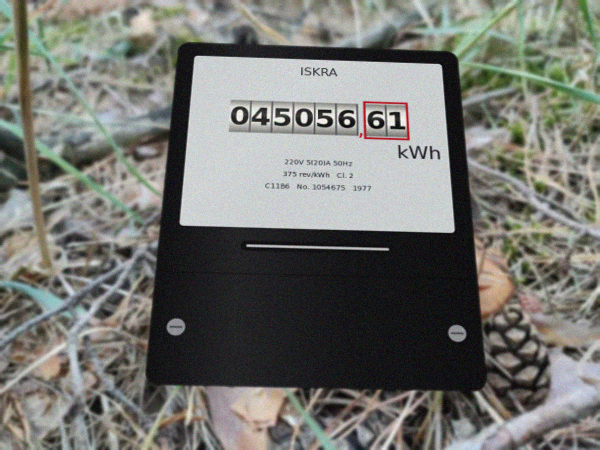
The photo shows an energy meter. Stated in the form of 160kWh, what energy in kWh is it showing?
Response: 45056.61kWh
